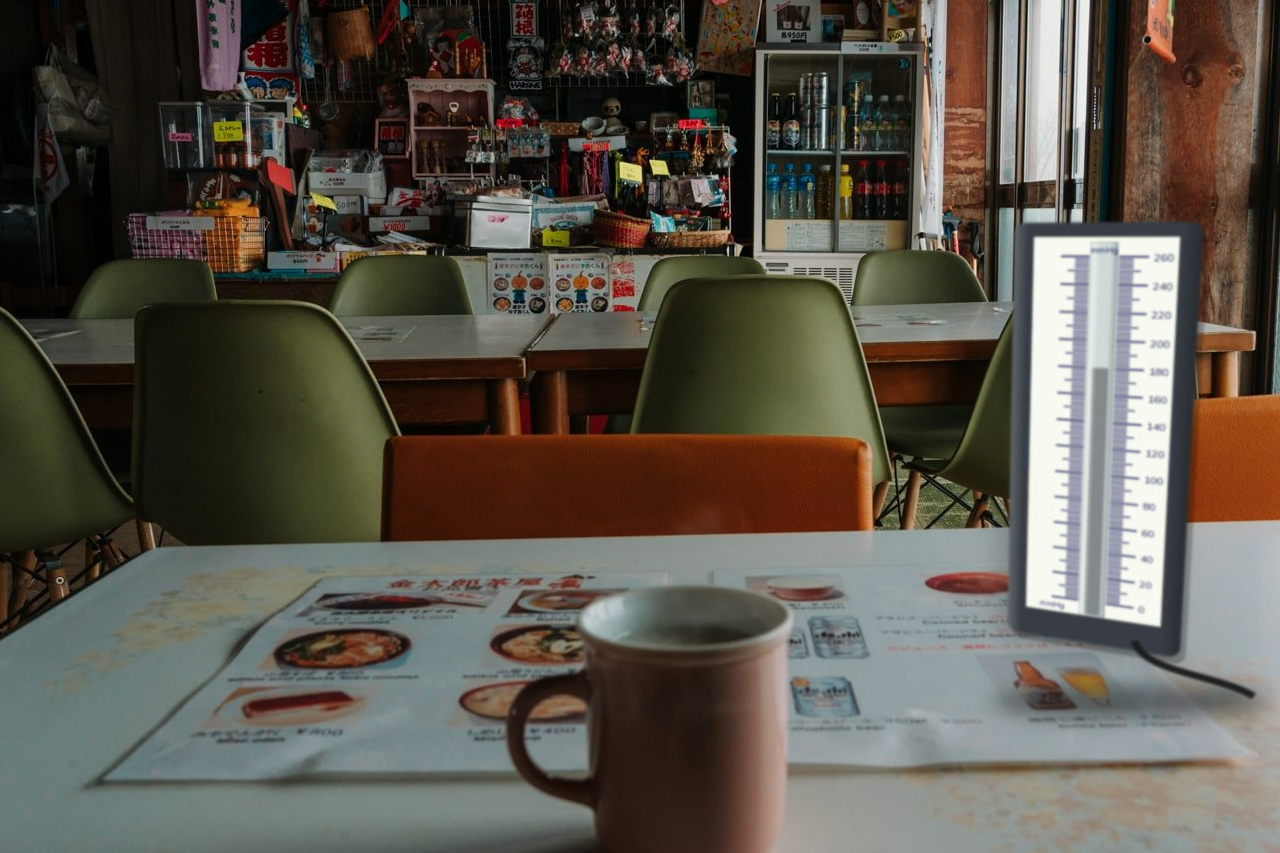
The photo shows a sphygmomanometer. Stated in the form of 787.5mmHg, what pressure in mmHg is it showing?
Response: 180mmHg
